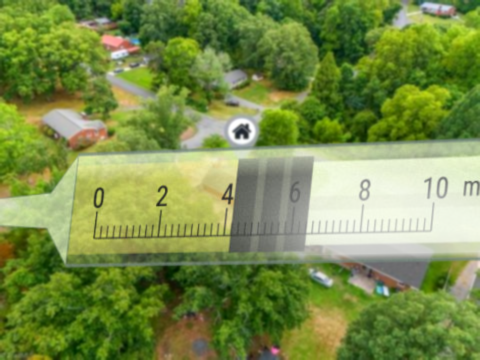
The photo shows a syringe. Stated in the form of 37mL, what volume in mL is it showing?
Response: 4.2mL
